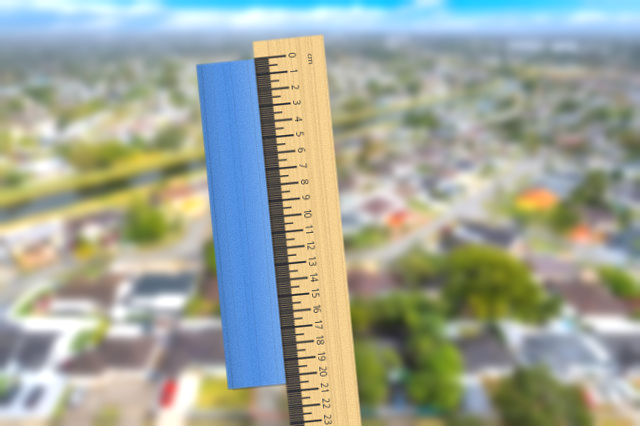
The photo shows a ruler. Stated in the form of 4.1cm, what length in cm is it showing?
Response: 20.5cm
